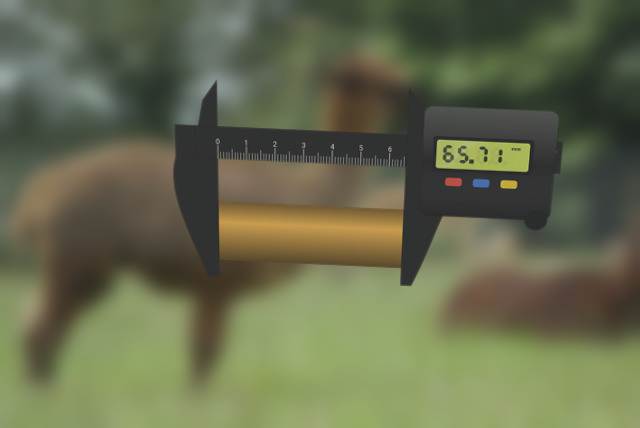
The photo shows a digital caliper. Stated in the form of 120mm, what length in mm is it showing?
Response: 65.71mm
